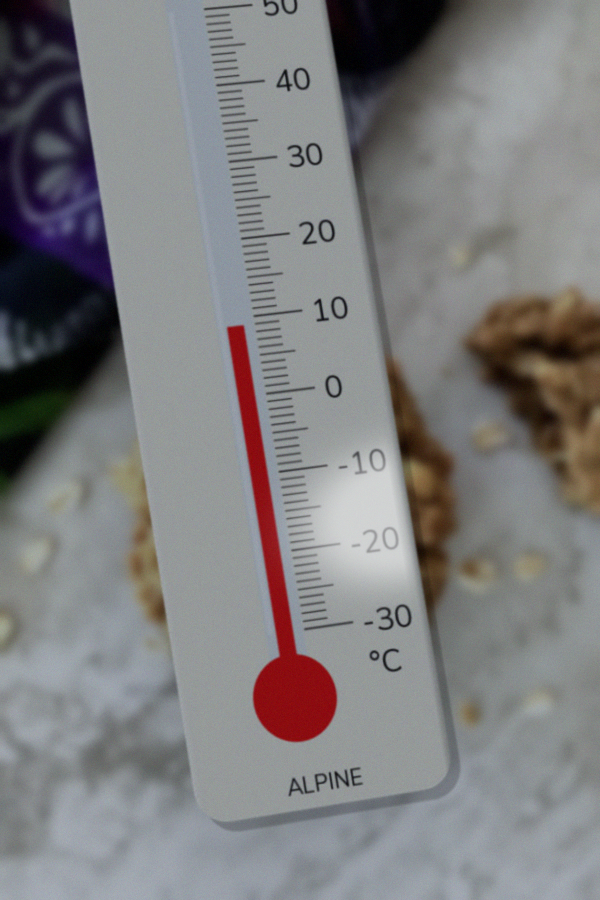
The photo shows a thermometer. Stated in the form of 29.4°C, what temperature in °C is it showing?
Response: 9°C
